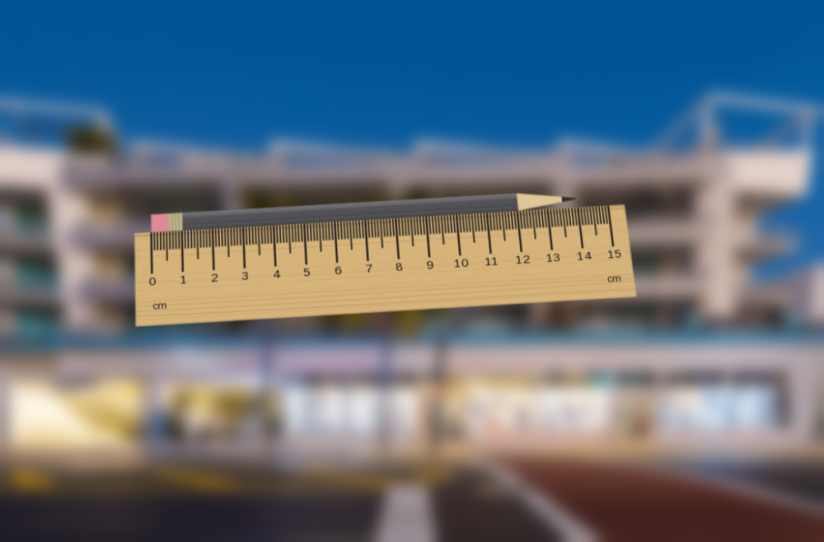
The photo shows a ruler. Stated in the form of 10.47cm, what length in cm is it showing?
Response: 14cm
